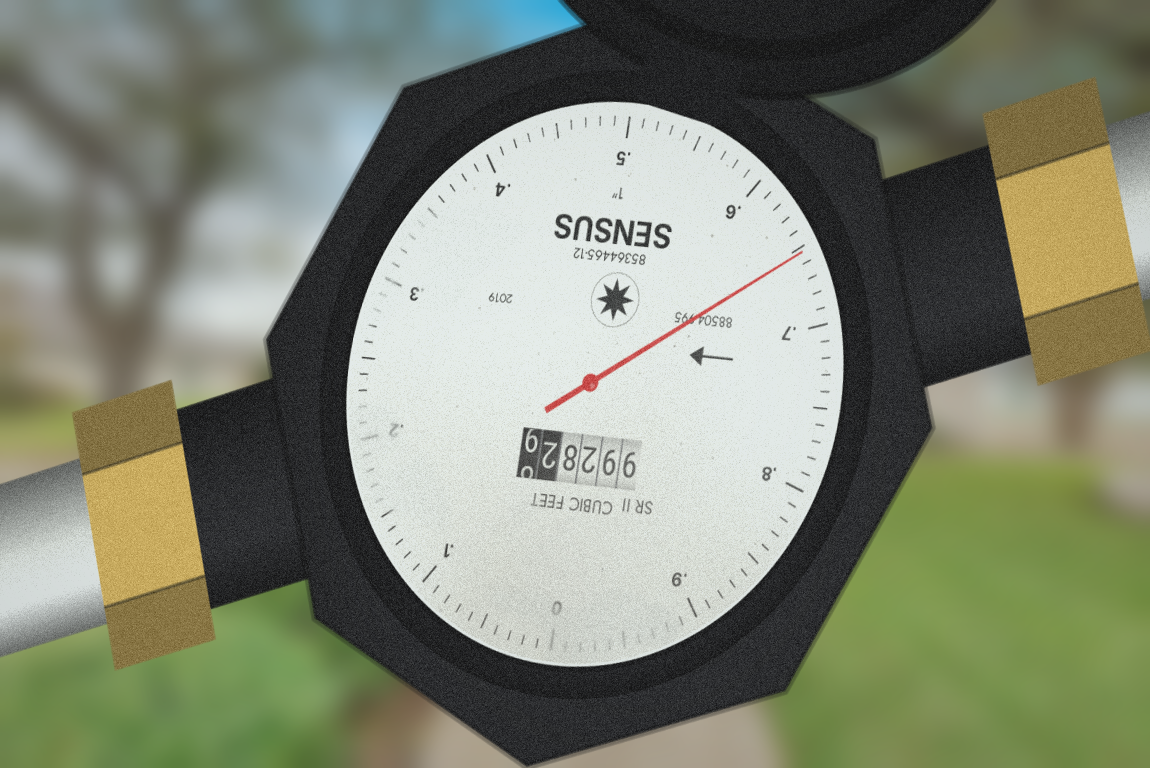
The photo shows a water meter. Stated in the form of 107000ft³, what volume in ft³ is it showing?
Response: 992828.65ft³
